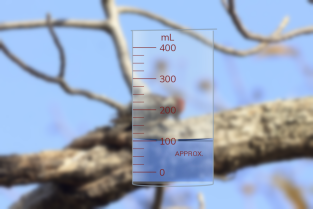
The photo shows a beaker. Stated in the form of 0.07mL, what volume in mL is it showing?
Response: 100mL
